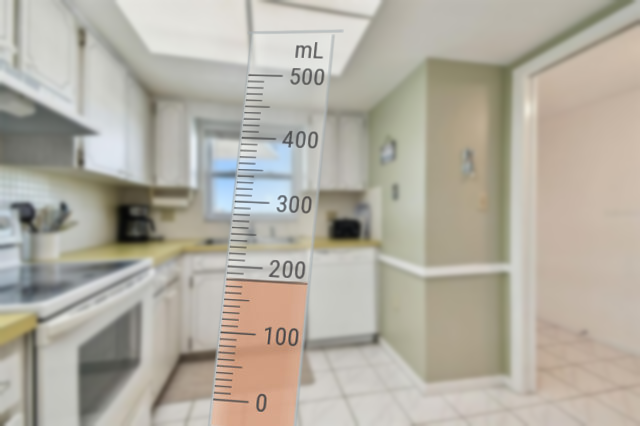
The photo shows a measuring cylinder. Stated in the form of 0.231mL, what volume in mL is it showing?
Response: 180mL
